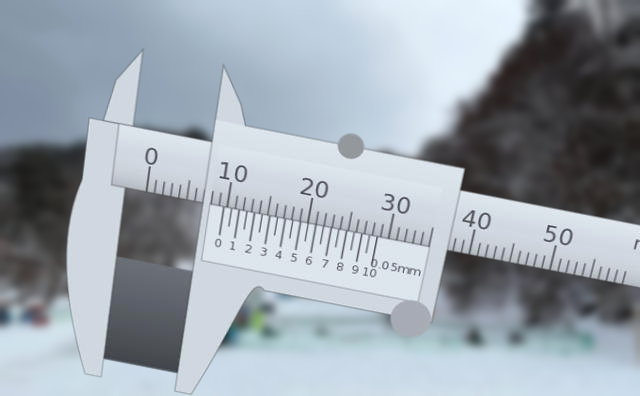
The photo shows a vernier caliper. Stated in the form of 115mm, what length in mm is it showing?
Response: 9.6mm
